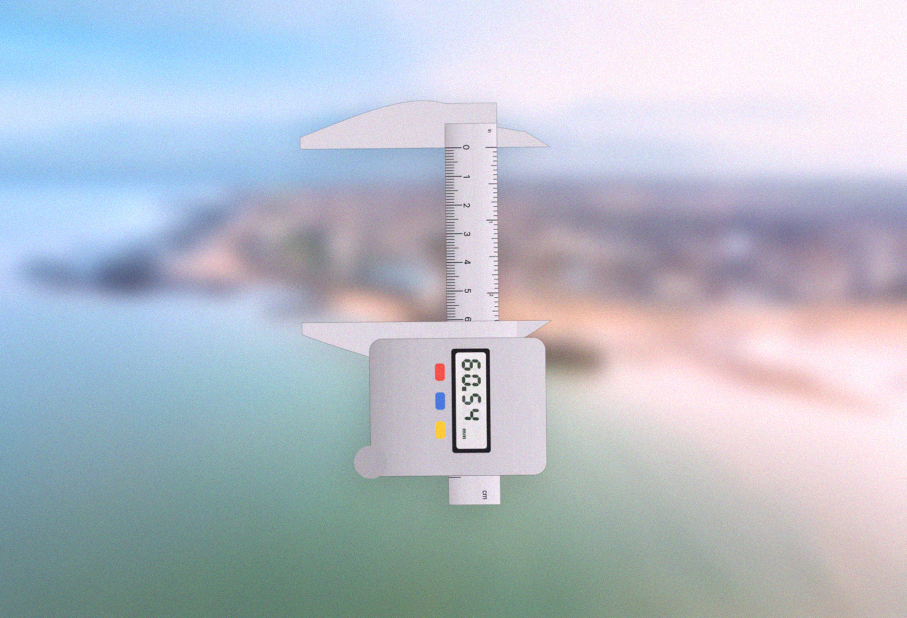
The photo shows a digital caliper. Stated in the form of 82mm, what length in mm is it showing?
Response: 60.54mm
